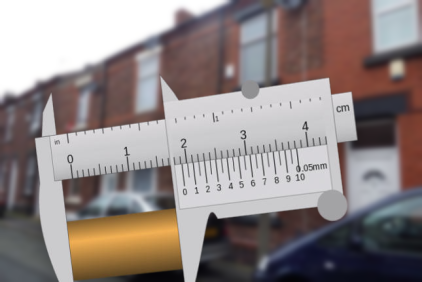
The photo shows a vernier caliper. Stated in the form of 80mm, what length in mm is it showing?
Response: 19.2mm
